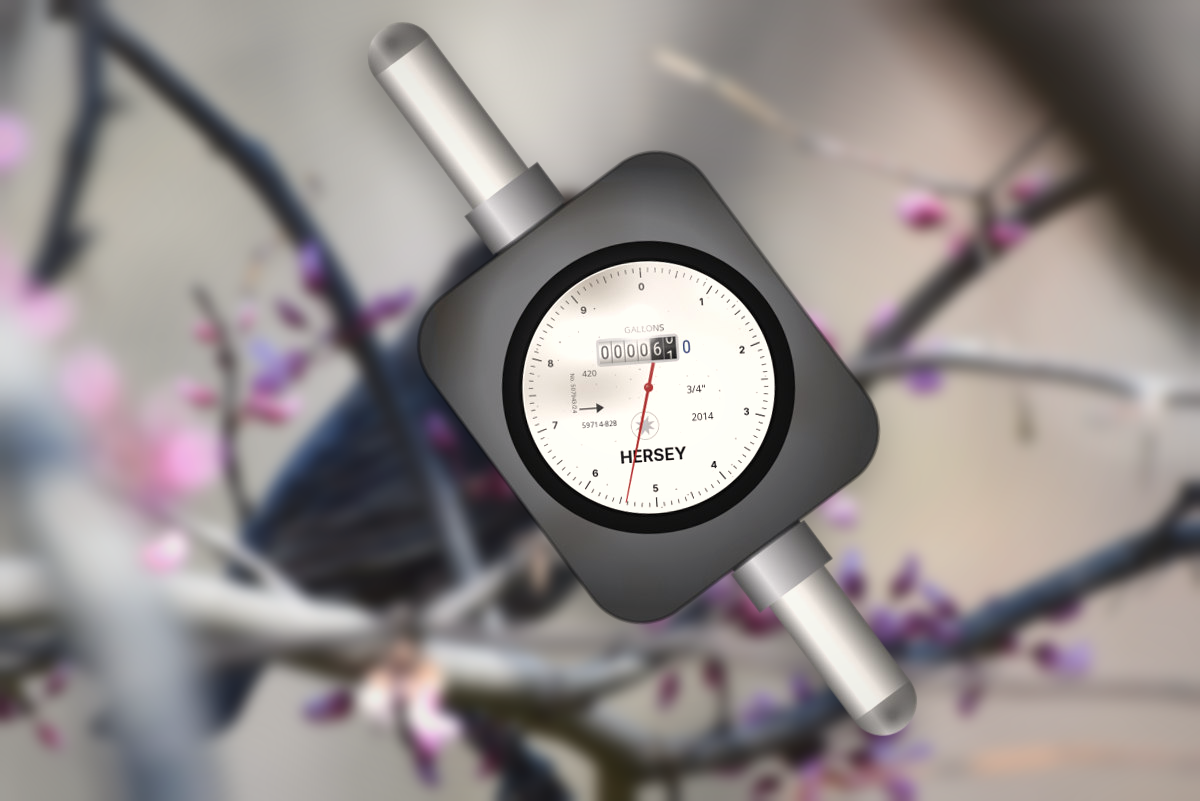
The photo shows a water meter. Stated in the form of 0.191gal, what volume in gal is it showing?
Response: 605.4gal
